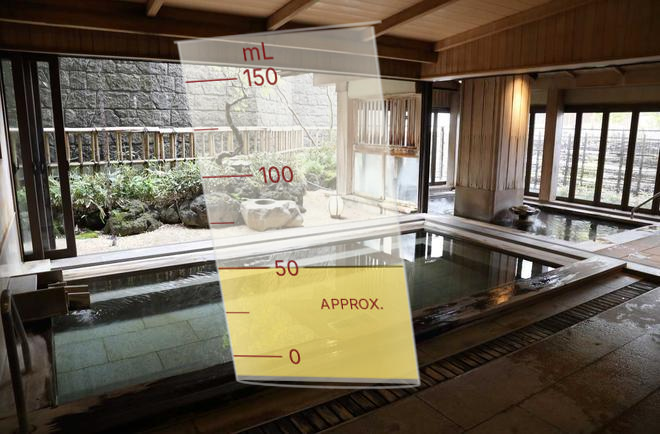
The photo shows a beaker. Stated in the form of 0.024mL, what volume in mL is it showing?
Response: 50mL
